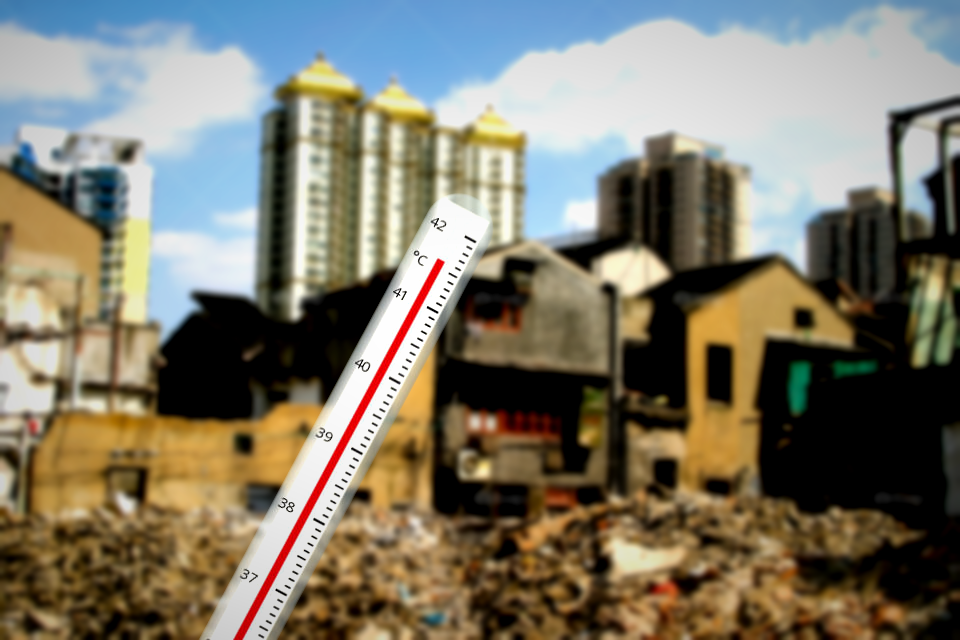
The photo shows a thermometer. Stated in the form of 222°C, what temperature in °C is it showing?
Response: 41.6°C
